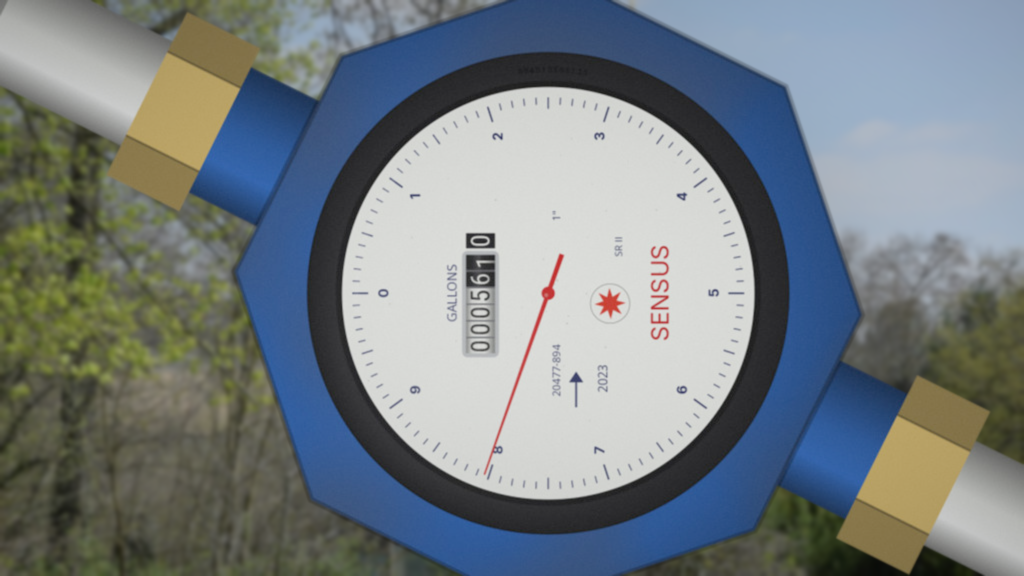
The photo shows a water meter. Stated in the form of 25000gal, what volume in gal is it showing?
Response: 5608.0gal
